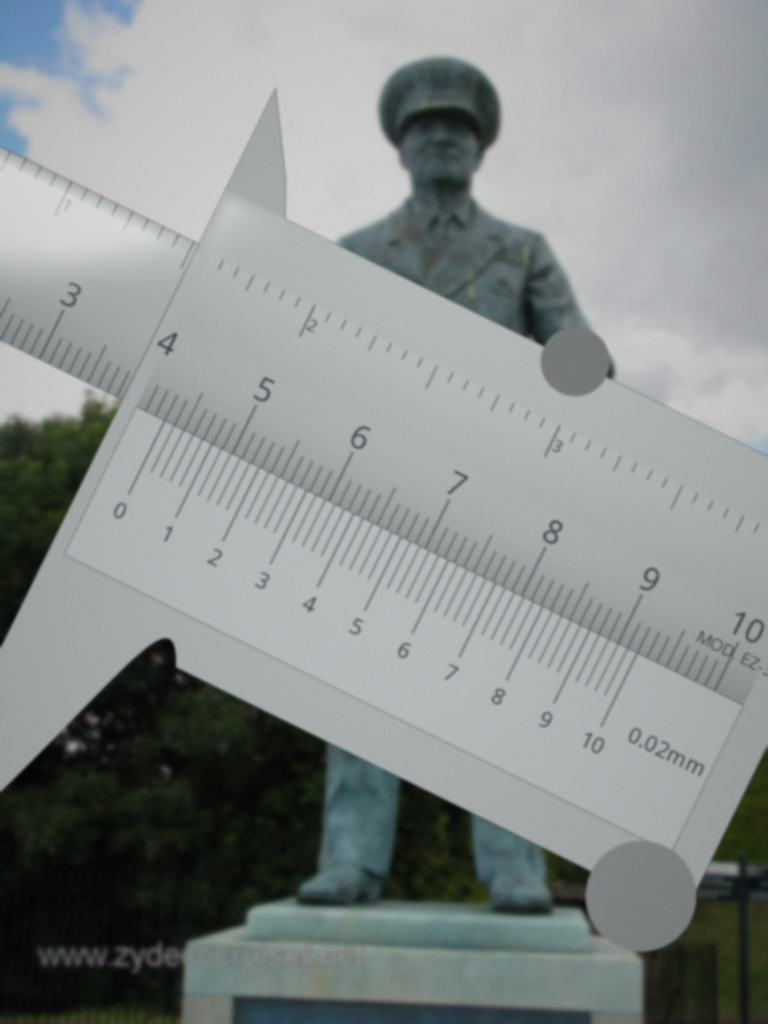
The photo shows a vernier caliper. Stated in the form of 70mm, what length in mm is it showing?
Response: 43.0mm
